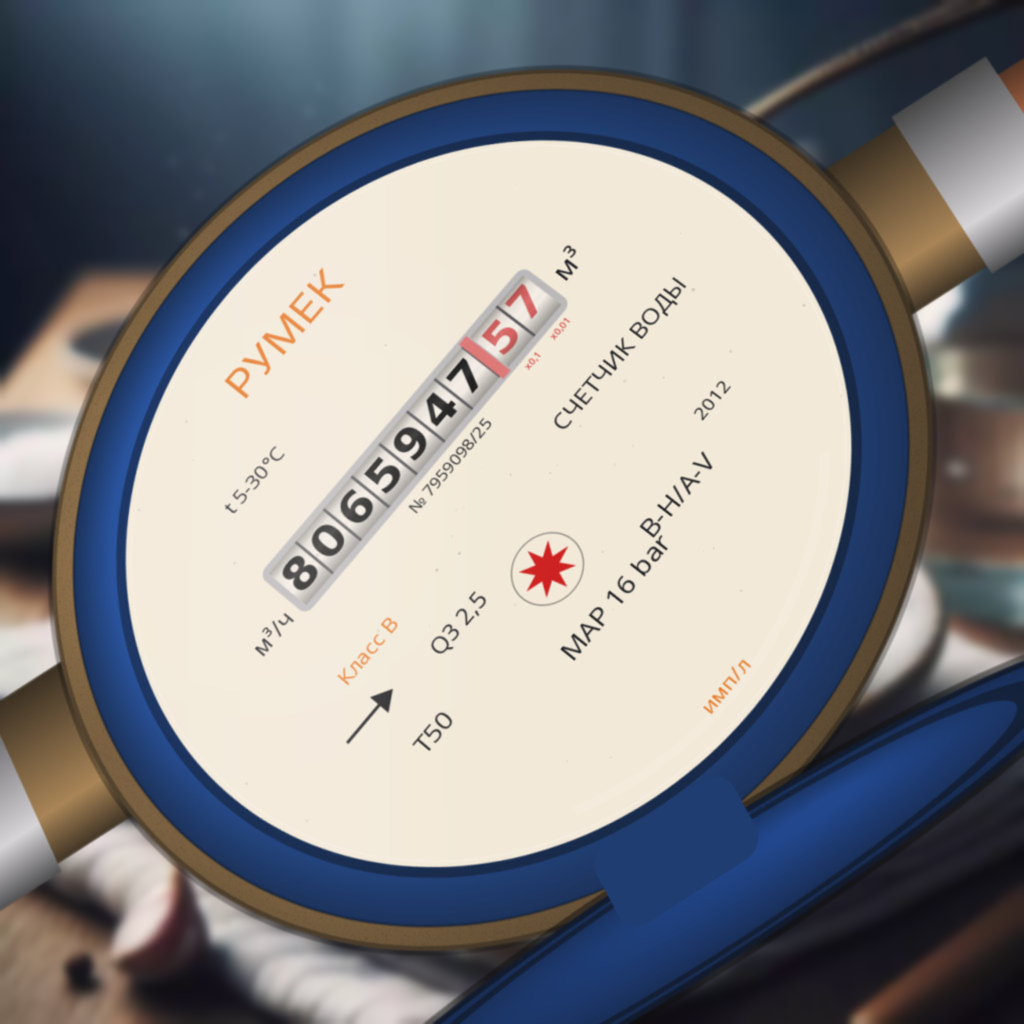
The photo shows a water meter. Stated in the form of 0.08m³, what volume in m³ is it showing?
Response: 8065947.57m³
